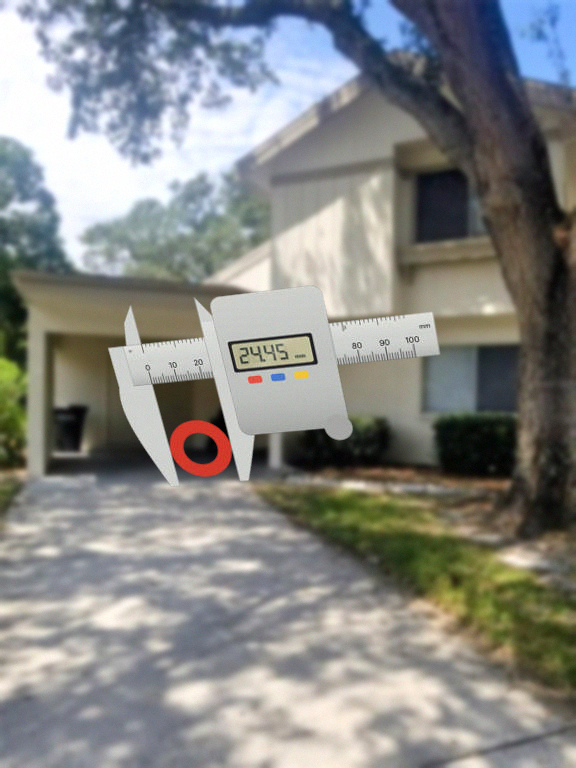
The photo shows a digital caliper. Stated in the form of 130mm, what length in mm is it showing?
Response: 24.45mm
